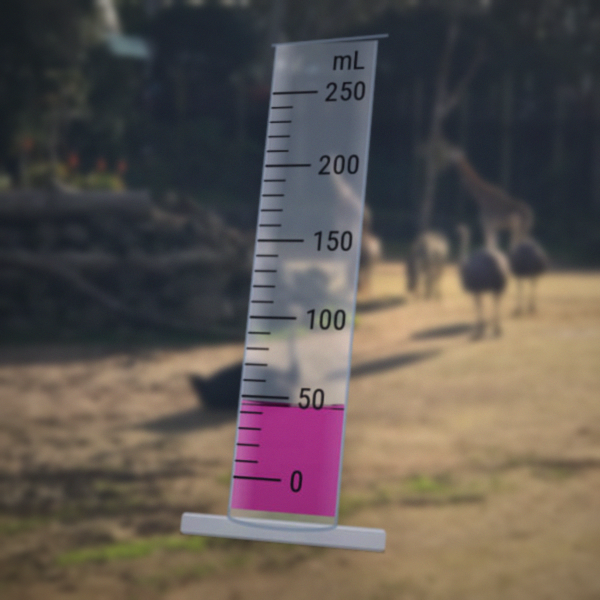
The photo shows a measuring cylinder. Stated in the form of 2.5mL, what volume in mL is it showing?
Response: 45mL
